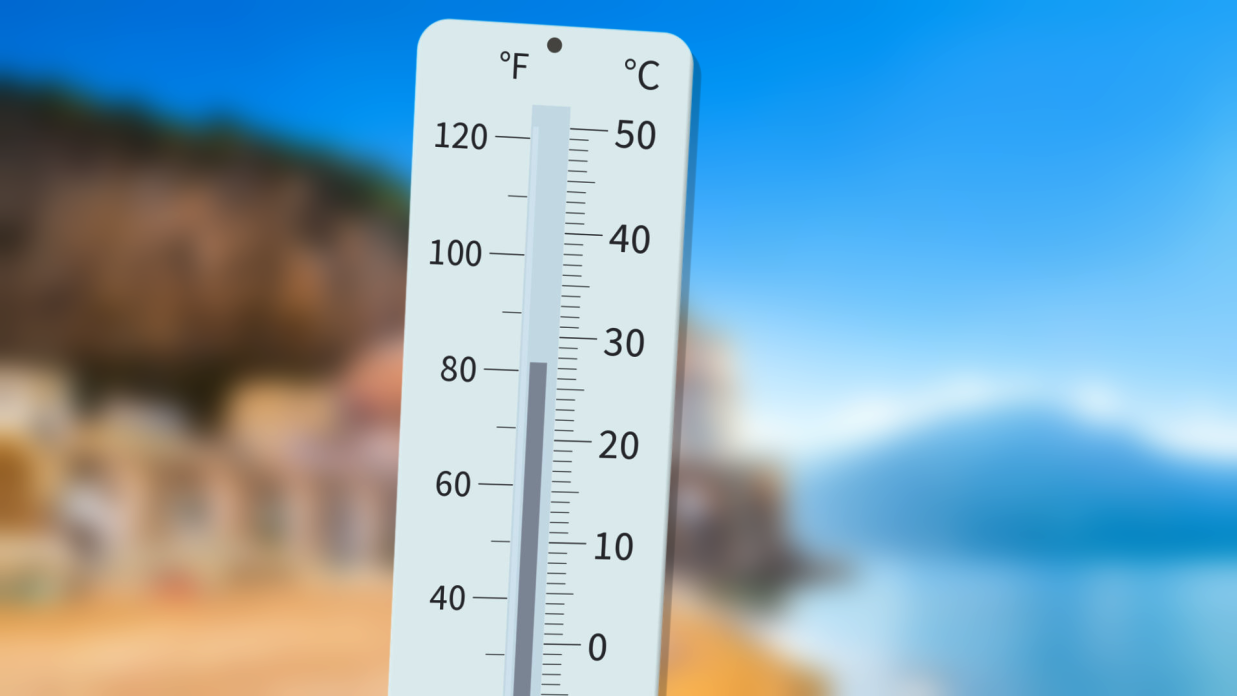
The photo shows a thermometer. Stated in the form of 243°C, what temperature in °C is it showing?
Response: 27.5°C
